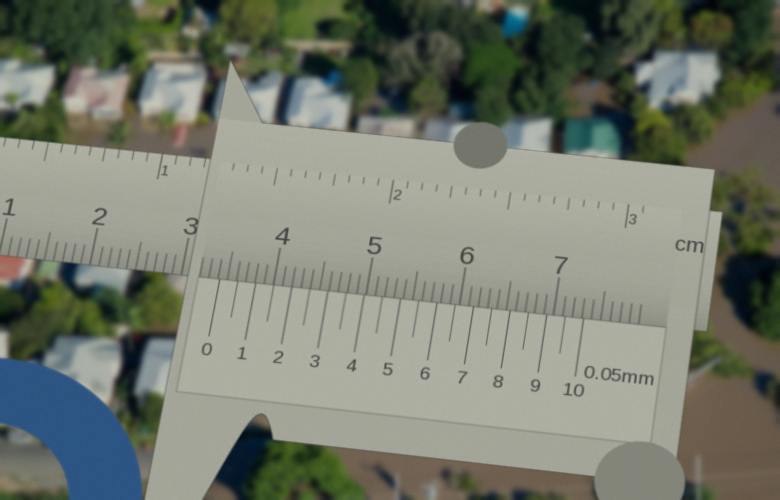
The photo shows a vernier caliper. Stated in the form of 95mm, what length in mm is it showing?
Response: 34.2mm
